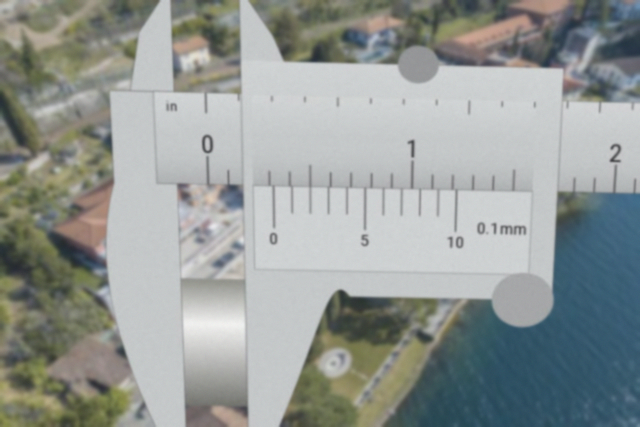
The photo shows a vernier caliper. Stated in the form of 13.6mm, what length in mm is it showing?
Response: 3.2mm
